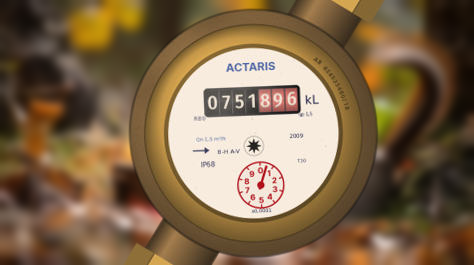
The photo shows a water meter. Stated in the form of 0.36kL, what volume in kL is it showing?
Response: 751.8960kL
